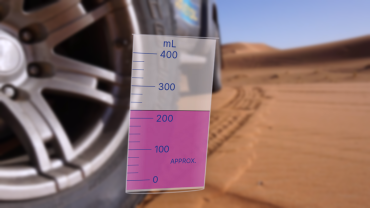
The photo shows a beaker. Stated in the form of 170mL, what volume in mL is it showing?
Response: 225mL
